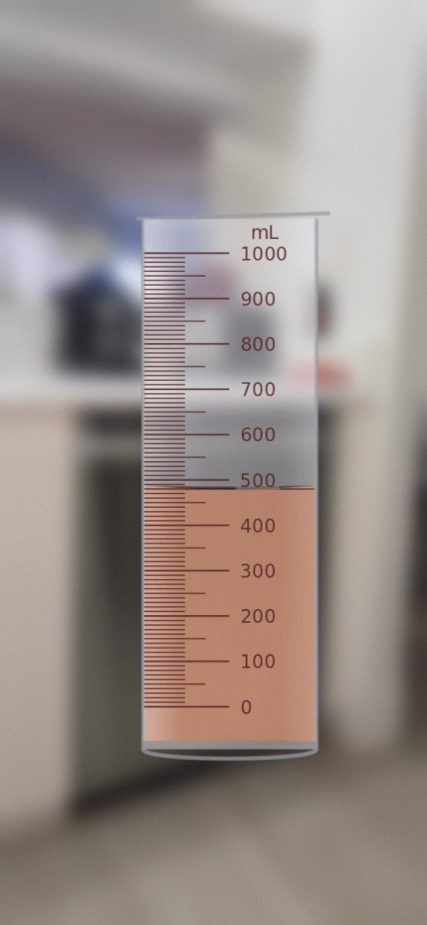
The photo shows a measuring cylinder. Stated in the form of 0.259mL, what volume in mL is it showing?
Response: 480mL
